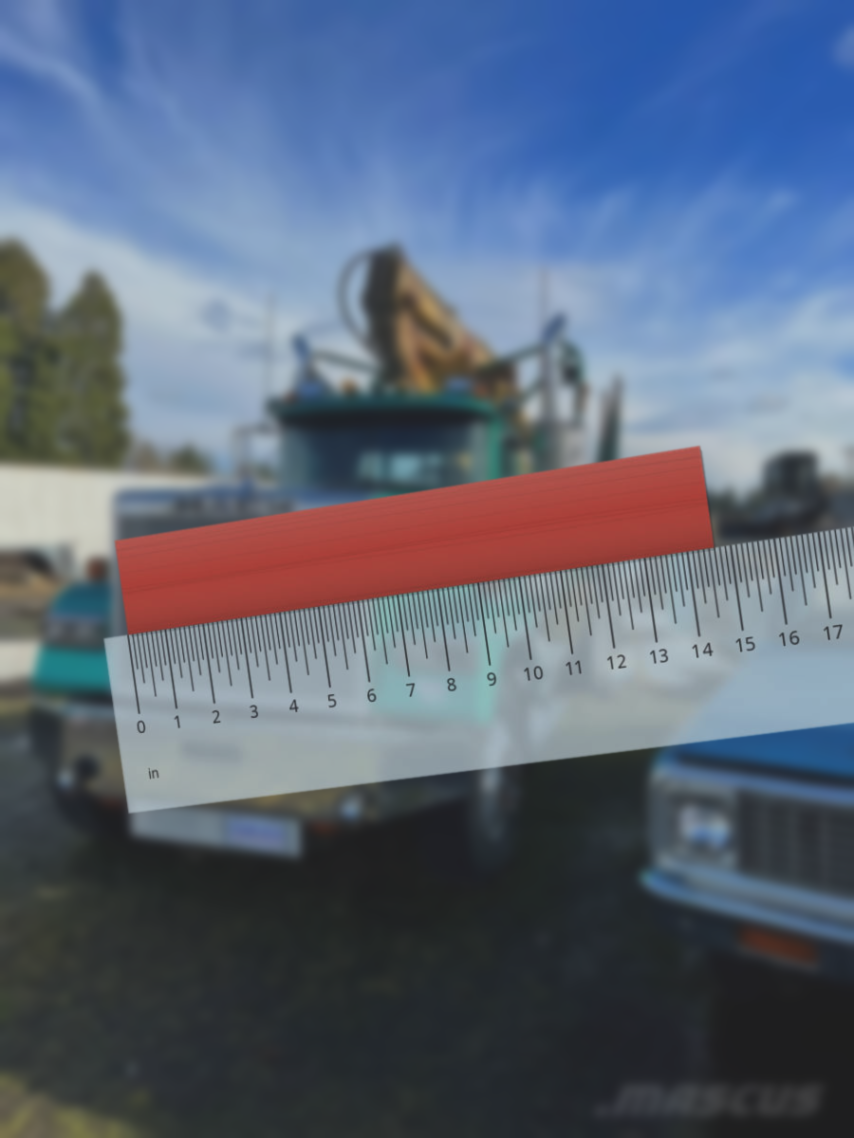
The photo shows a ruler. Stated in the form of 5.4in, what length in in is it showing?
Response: 14.625in
